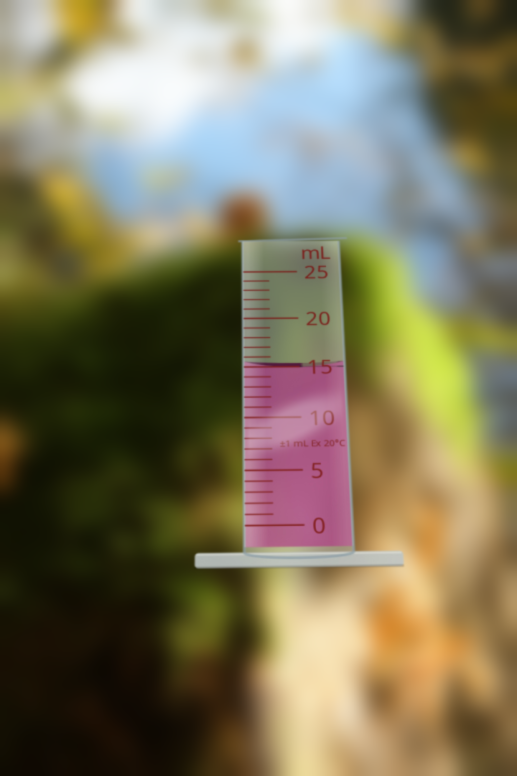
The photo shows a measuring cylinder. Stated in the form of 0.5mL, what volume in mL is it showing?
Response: 15mL
